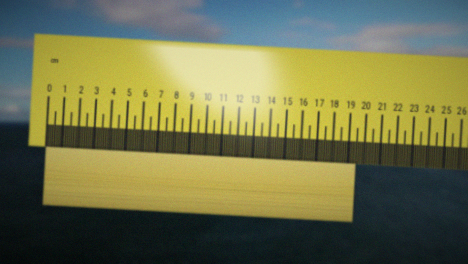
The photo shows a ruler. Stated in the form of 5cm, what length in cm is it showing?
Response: 19.5cm
